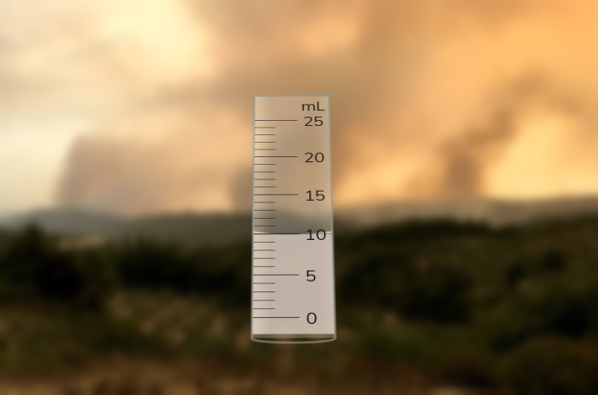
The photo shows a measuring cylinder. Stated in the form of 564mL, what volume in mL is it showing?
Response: 10mL
